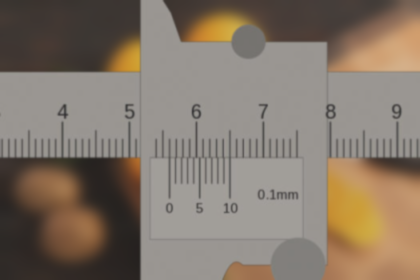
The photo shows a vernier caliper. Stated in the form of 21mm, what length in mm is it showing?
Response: 56.0mm
